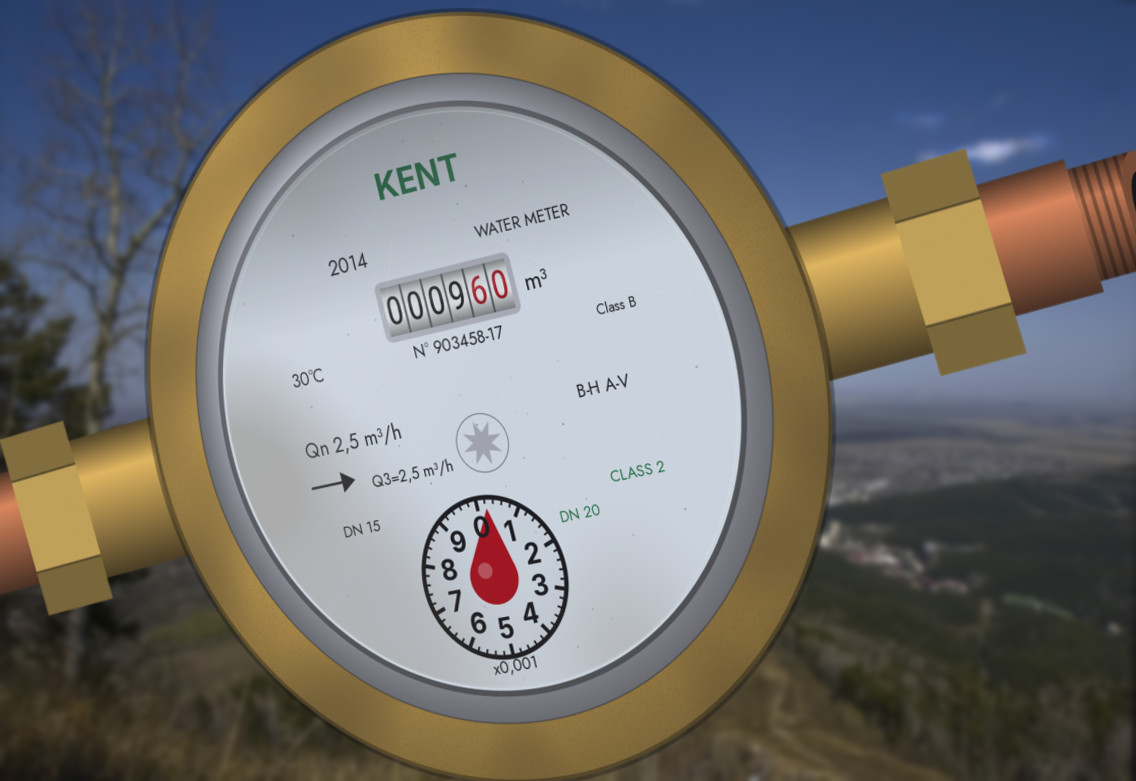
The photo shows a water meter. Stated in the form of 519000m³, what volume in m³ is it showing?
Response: 9.600m³
